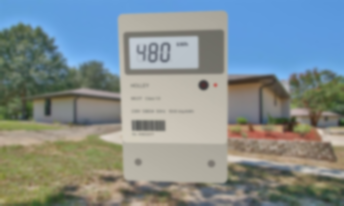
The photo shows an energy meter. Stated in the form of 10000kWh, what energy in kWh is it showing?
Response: 480kWh
